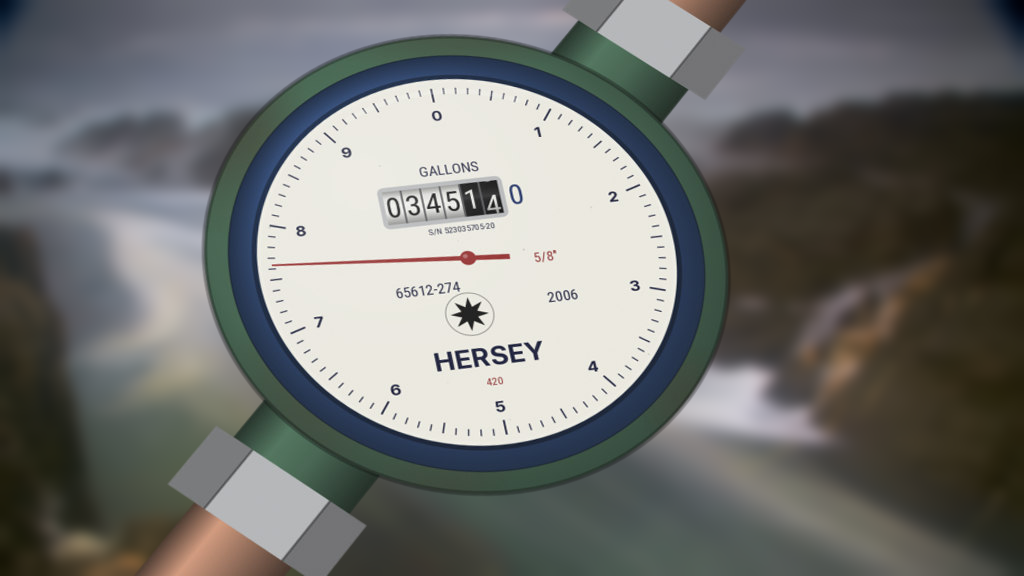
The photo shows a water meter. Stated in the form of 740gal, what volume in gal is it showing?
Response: 345137.6gal
